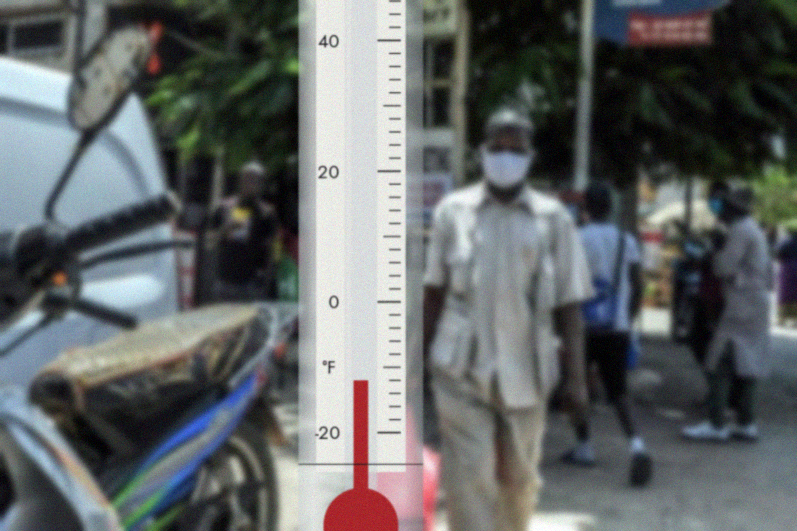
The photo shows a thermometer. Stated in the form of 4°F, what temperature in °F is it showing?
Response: -12°F
